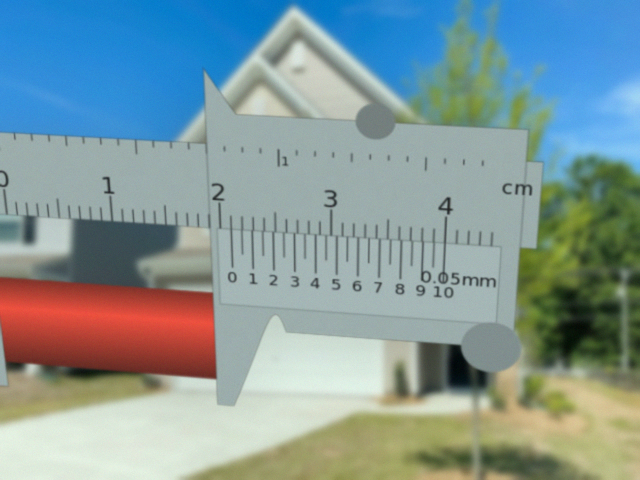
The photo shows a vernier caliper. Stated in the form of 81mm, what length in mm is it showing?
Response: 21.0mm
